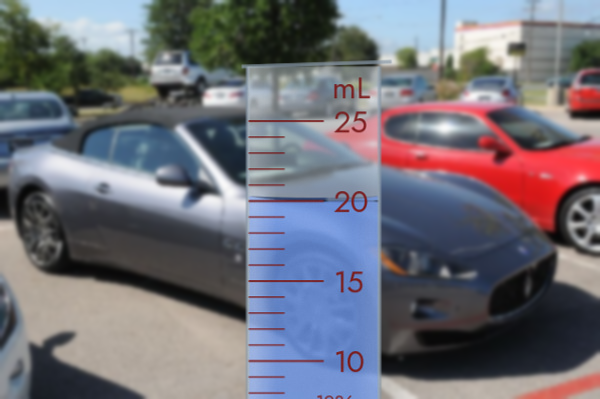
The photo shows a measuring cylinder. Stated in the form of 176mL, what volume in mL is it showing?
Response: 20mL
